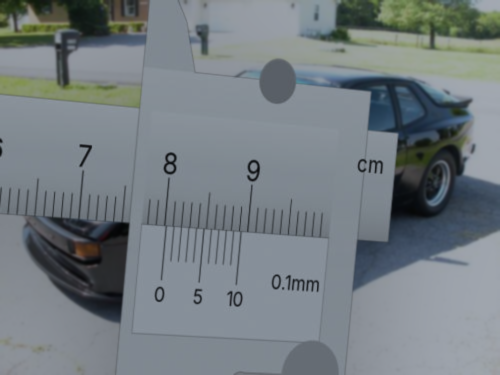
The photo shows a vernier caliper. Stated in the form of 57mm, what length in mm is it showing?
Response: 80.2mm
